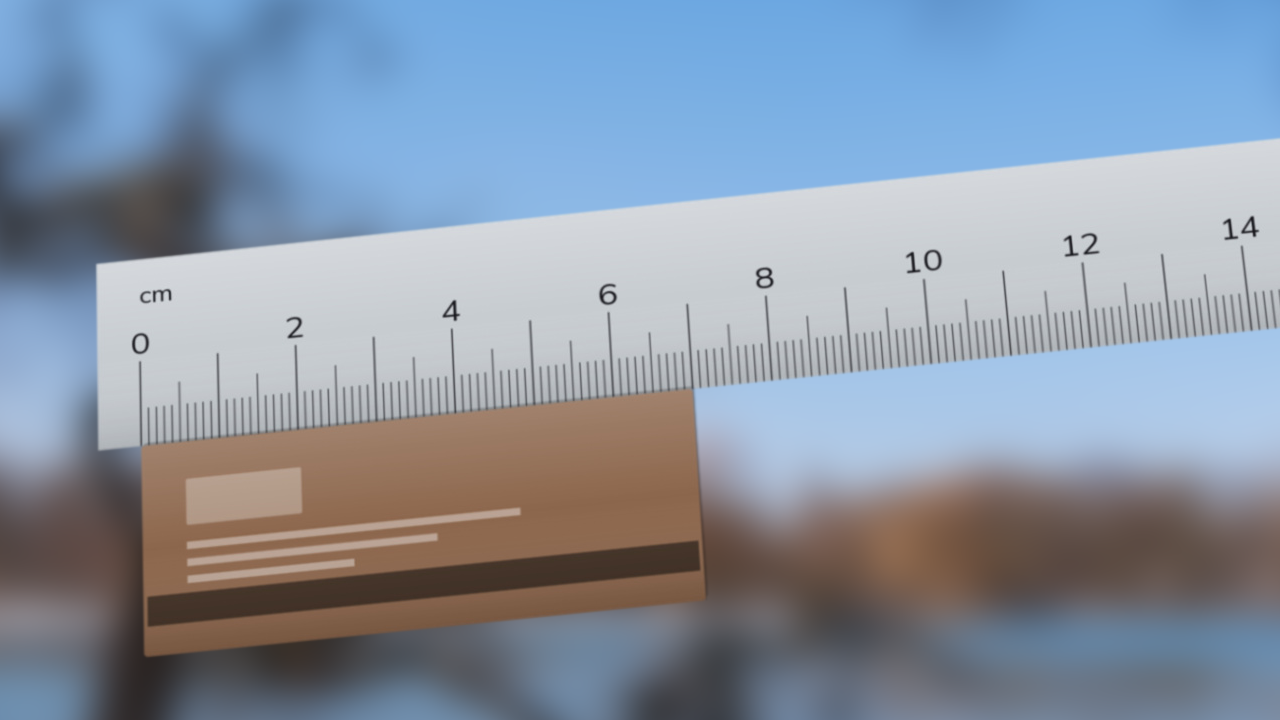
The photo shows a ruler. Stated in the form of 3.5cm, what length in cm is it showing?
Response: 7cm
